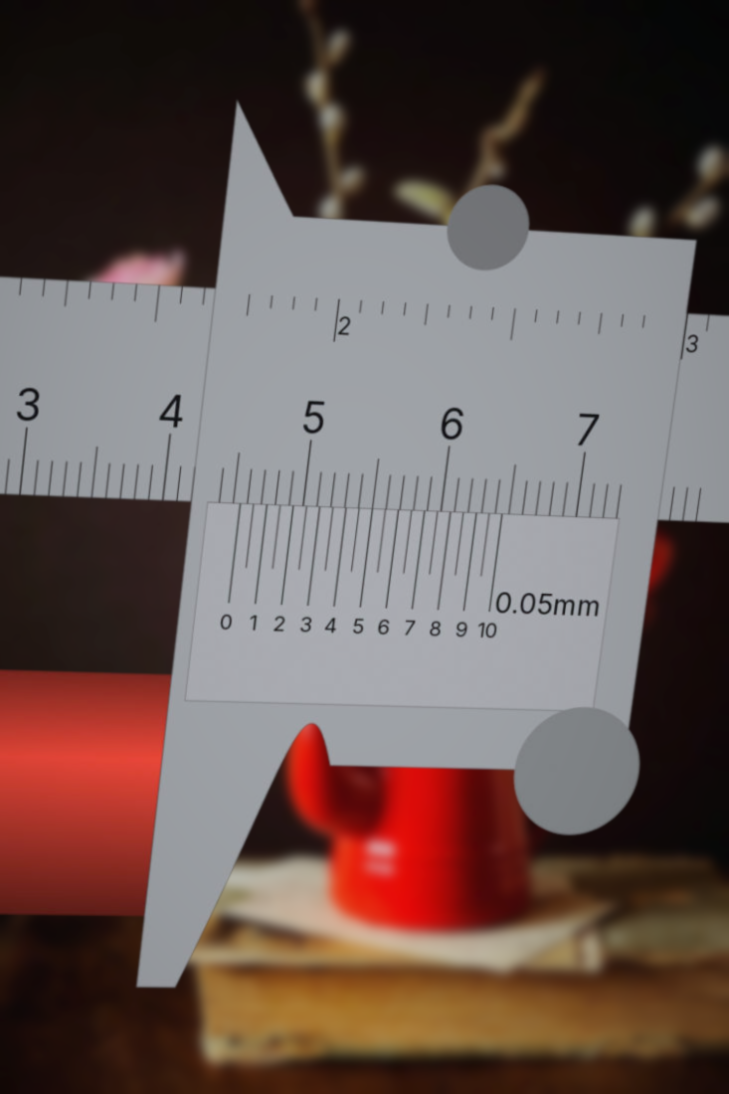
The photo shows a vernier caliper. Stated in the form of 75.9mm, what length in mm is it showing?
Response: 45.5mm
